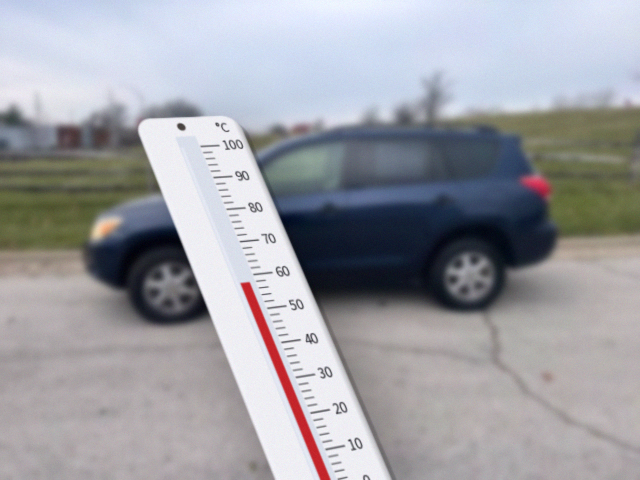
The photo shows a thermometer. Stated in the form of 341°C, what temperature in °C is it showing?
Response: 58°C
